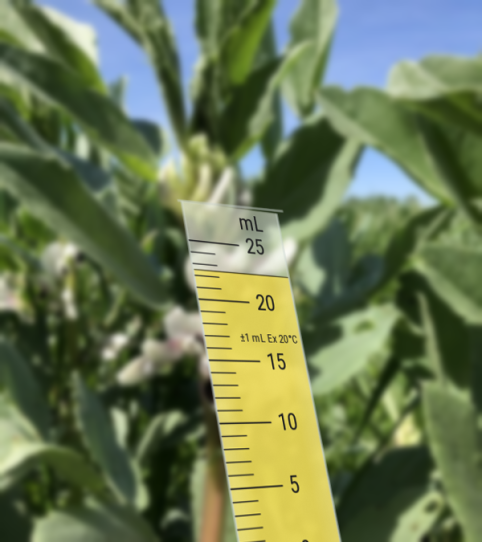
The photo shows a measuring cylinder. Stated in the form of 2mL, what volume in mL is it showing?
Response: 22.5mL
